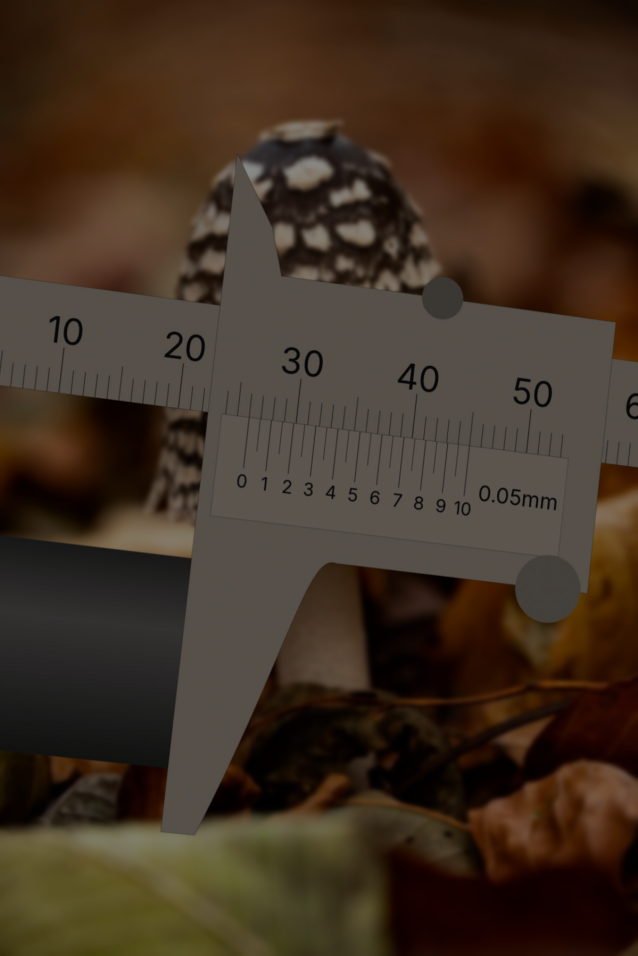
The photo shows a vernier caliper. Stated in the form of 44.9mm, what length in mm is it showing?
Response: 26.0mm
